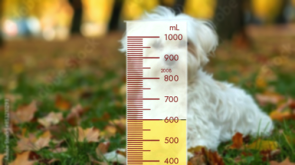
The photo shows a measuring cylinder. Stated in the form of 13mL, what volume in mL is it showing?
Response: 600mL
